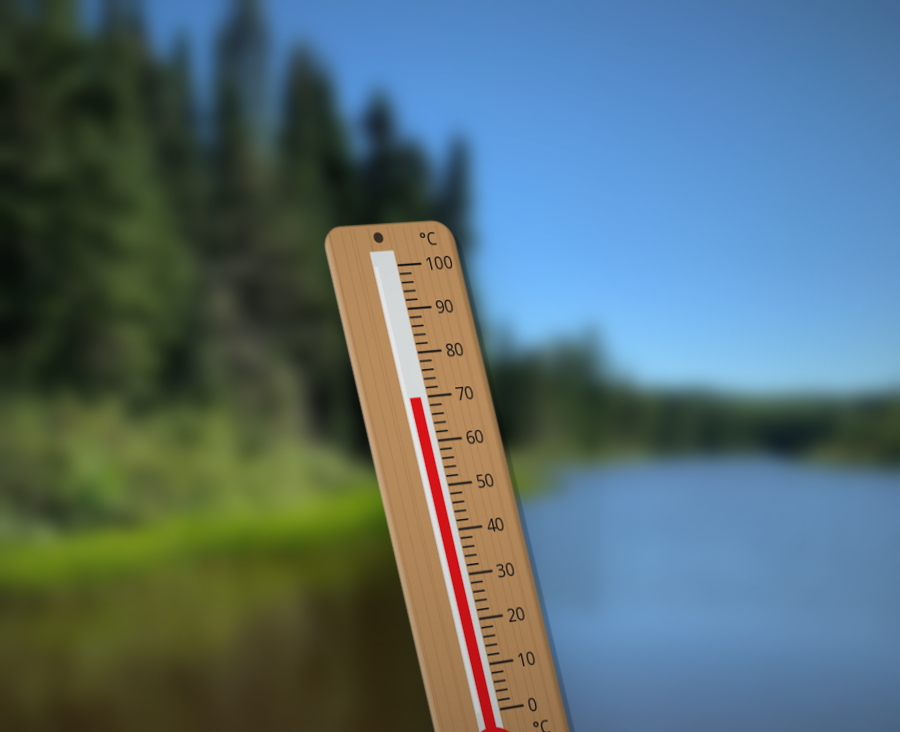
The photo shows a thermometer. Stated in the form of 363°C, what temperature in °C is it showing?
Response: 70°C
